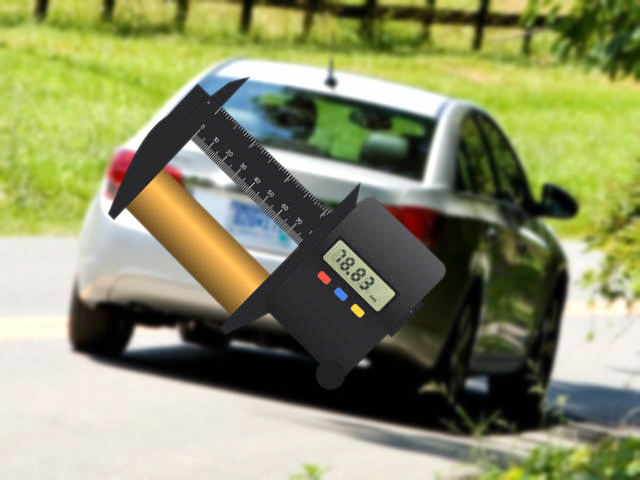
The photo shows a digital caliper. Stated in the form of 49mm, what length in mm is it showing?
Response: 78.83mm
